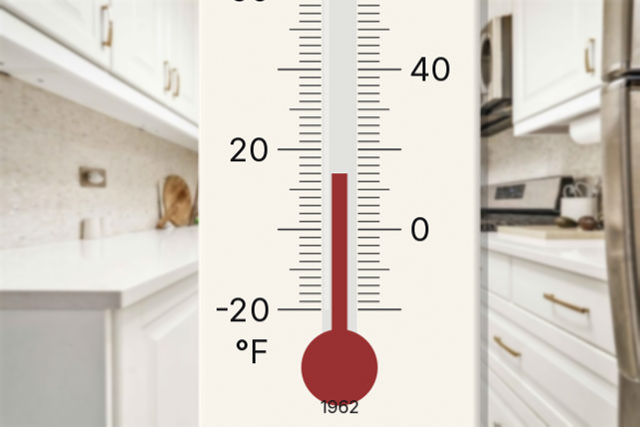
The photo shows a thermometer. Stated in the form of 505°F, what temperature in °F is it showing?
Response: 14°F
